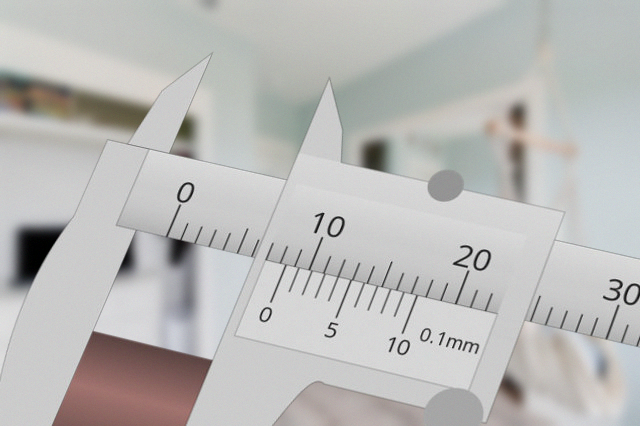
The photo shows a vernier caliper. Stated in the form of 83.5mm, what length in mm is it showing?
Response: 8.4mm
